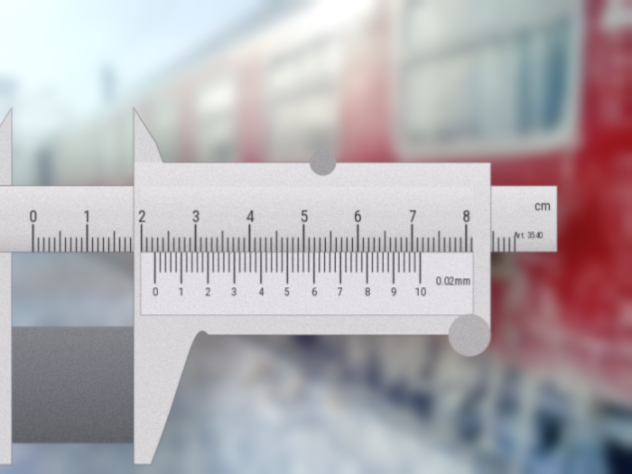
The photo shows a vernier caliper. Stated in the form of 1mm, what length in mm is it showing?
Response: 22.5mm
